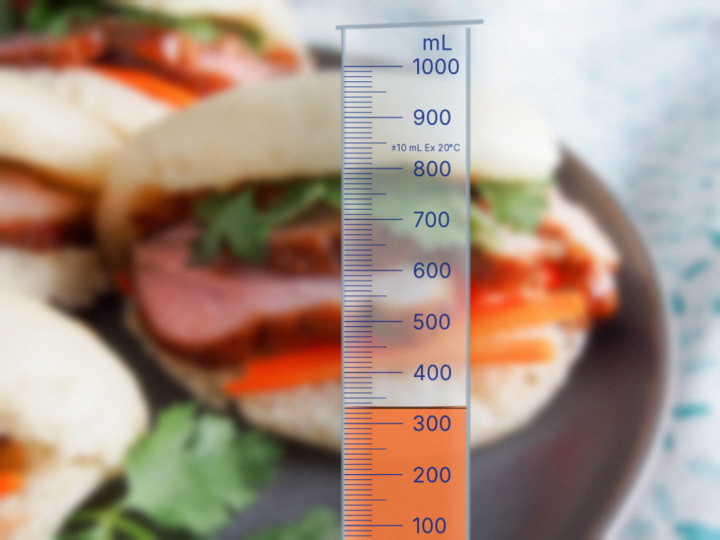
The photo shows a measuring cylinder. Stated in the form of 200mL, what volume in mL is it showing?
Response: 330mL
